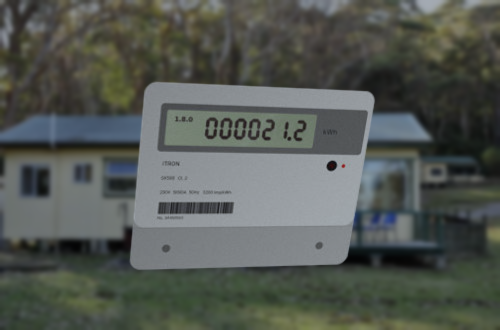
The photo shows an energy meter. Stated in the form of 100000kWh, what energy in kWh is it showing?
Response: 21.2kWh
